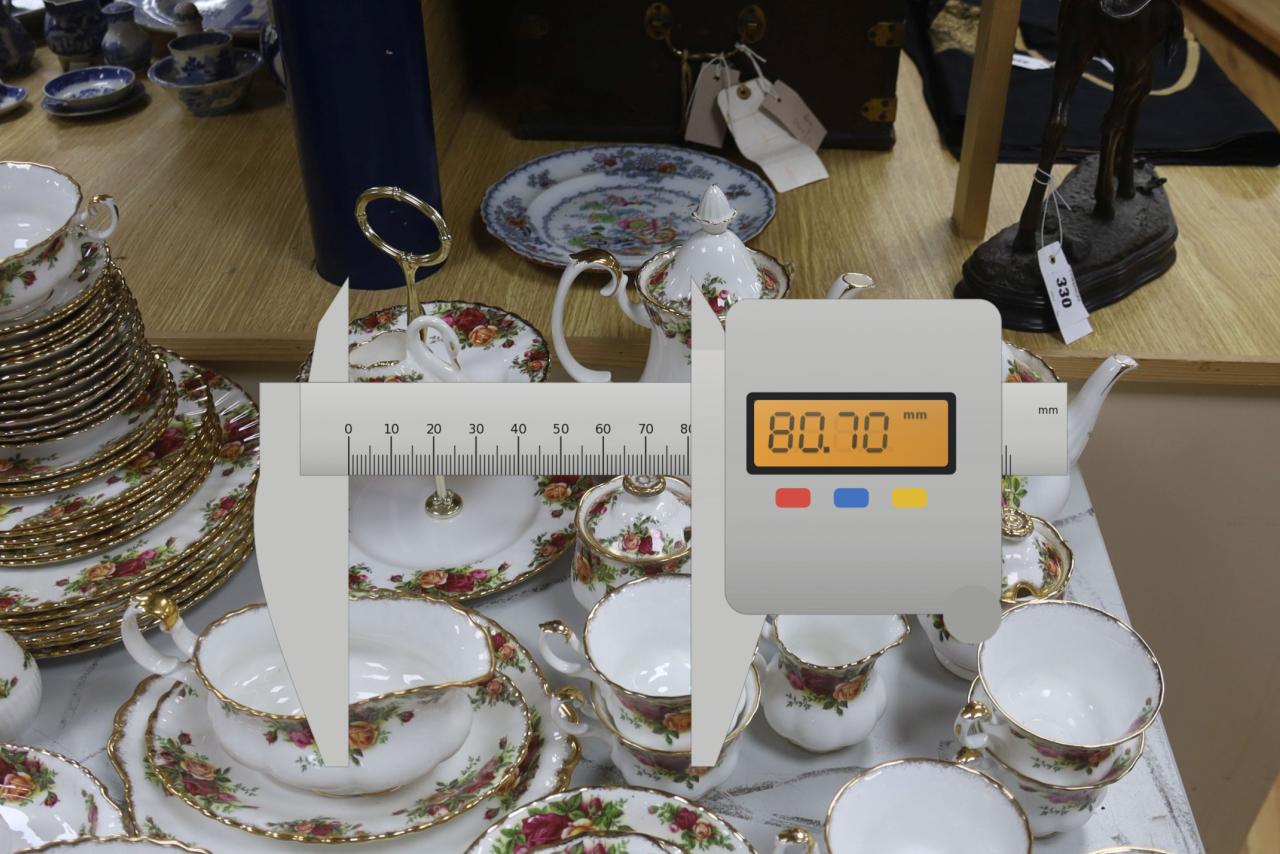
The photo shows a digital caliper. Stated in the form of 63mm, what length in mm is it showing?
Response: 80.70mm
